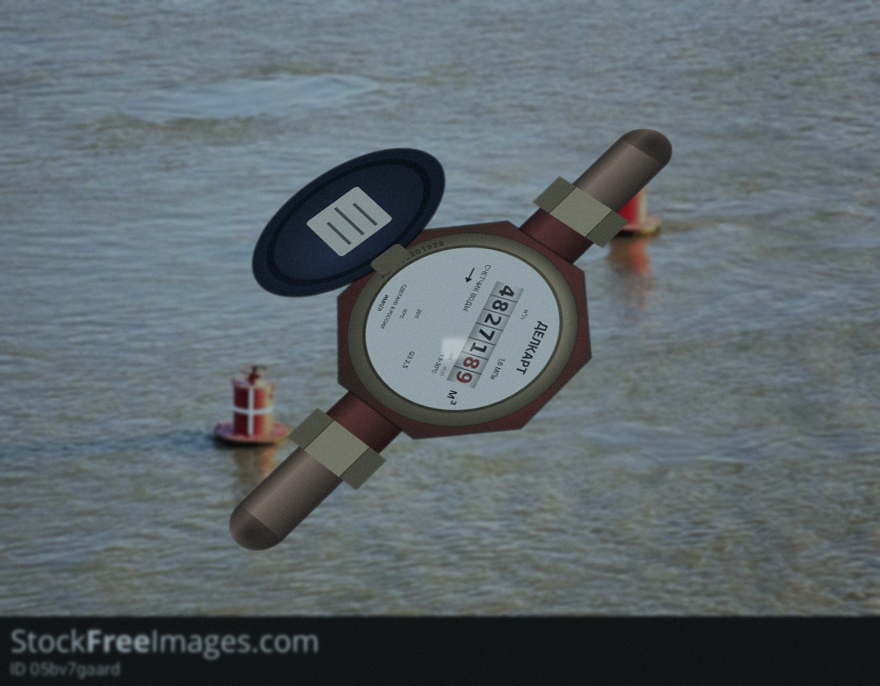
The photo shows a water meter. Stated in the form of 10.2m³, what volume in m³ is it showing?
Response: 48271.89m³
